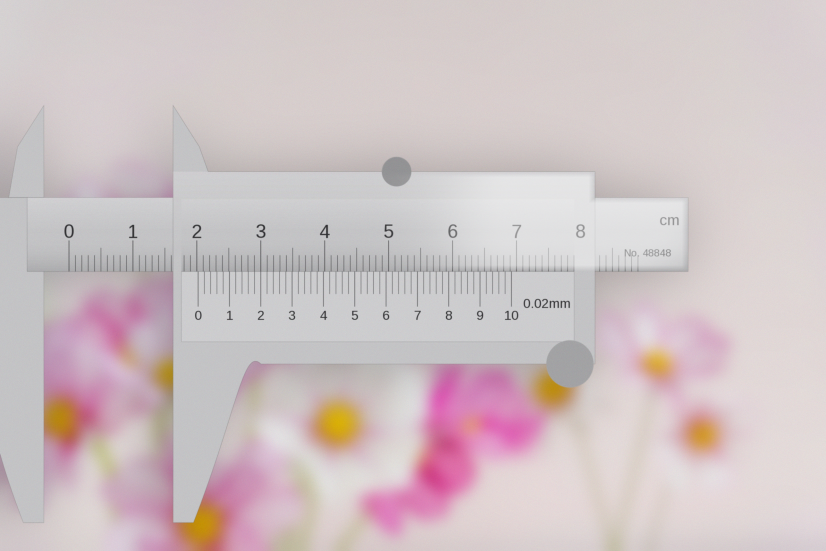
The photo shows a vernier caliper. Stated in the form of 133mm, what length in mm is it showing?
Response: 20.2mm
